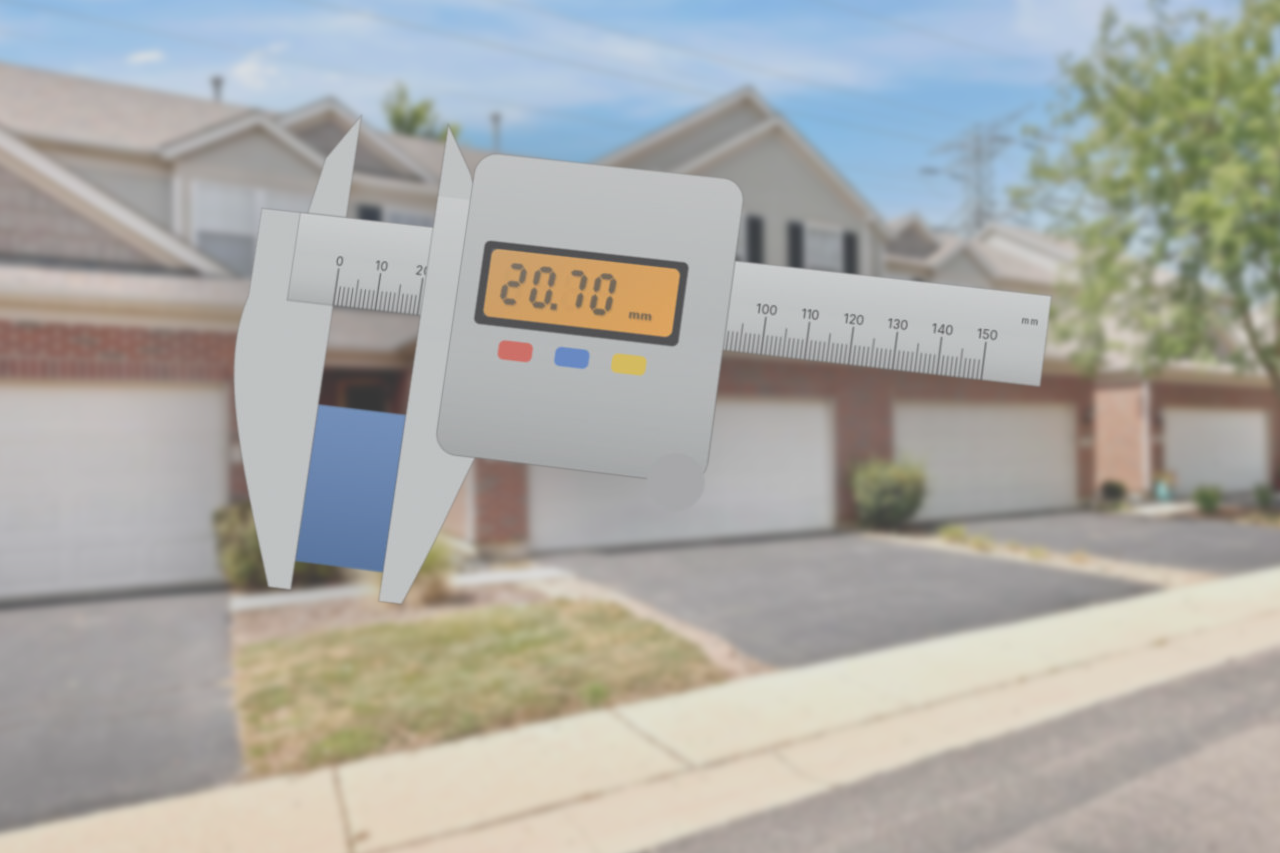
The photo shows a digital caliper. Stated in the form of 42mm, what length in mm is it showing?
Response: 20.70mm
